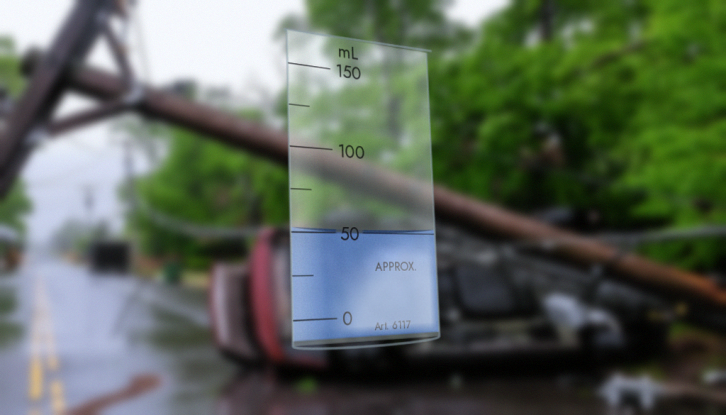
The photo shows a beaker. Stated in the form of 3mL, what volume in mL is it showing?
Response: 50mL
